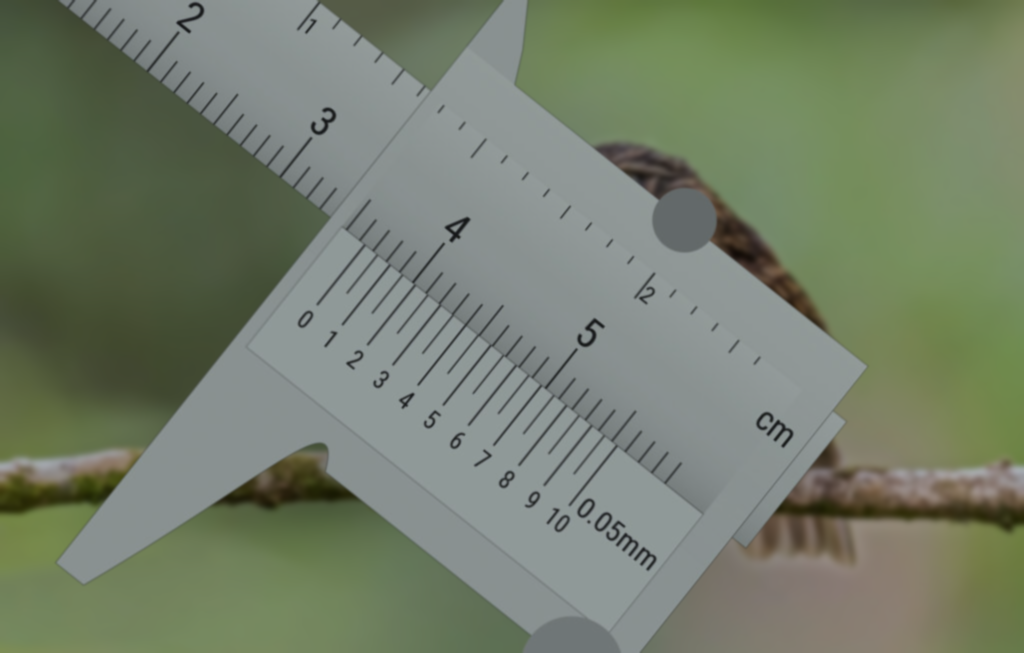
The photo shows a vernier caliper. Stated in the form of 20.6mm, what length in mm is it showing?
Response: 36.4mm
